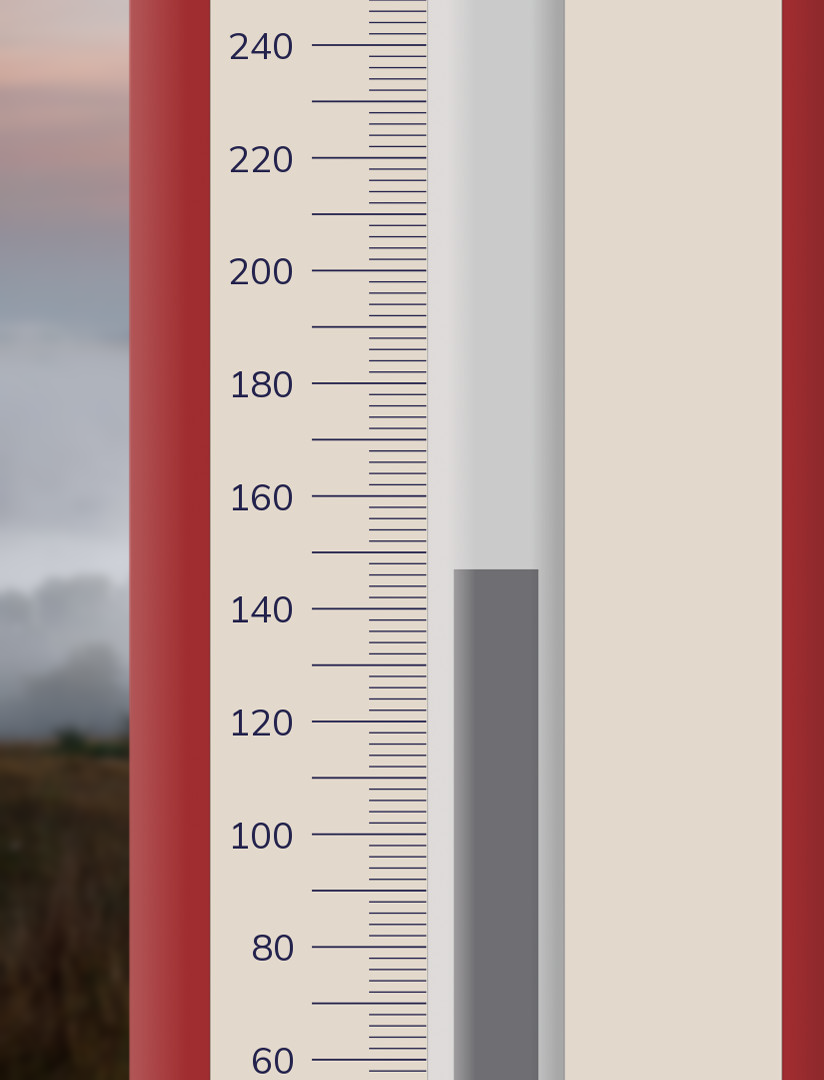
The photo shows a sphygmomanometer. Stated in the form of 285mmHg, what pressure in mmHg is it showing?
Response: 147mmHg
